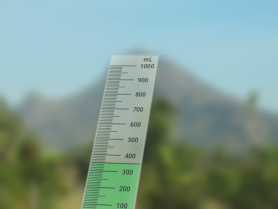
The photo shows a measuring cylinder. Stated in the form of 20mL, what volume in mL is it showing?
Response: 350mL
